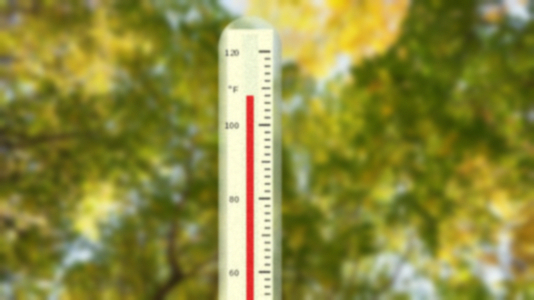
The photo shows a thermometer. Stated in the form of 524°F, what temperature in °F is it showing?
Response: 108°F
